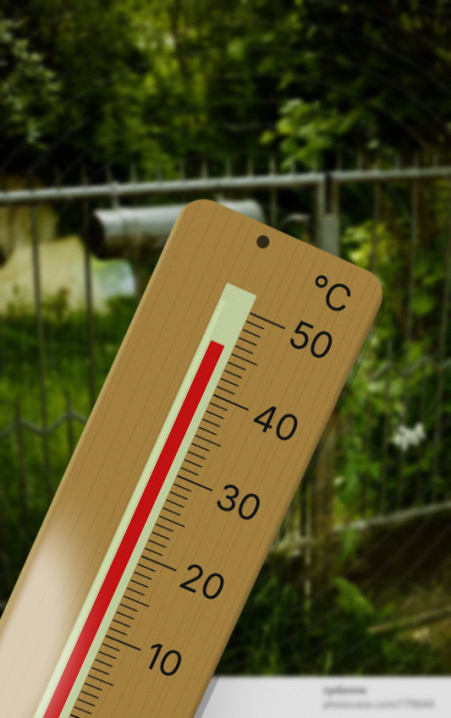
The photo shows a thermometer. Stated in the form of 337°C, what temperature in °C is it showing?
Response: 45.5°C
